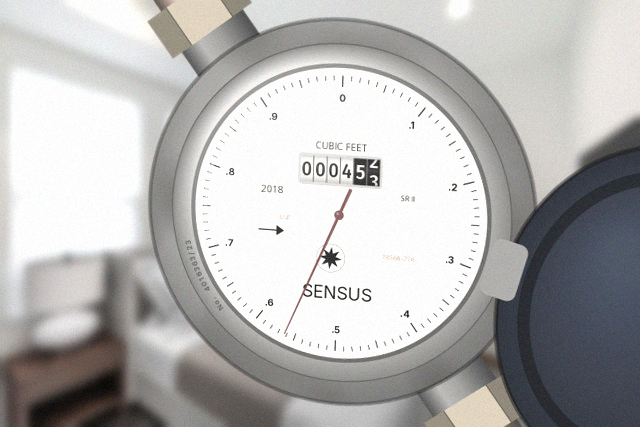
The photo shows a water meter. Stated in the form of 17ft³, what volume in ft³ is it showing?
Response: 452.56ft³
